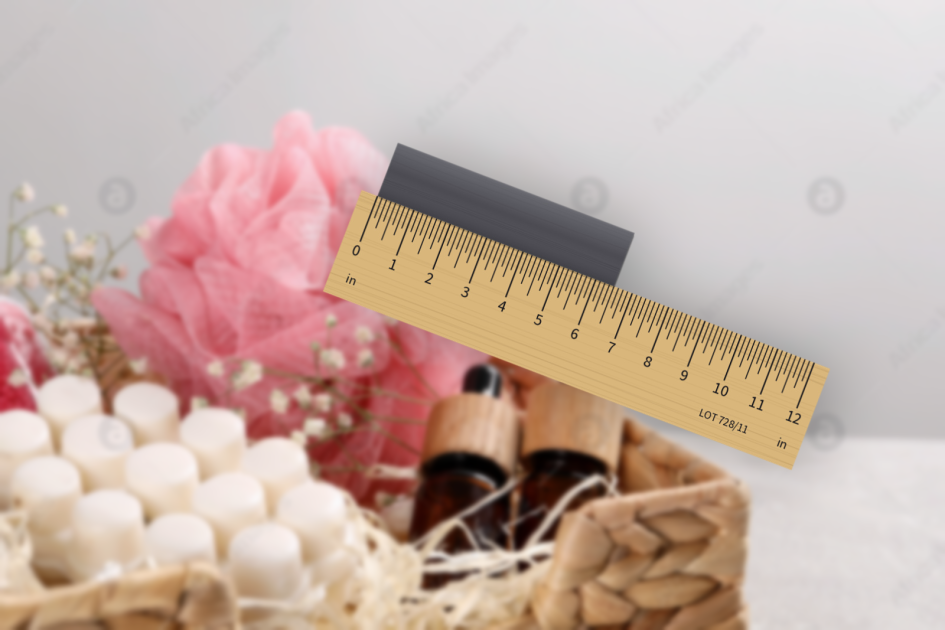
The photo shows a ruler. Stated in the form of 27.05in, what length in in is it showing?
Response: 6.5in
